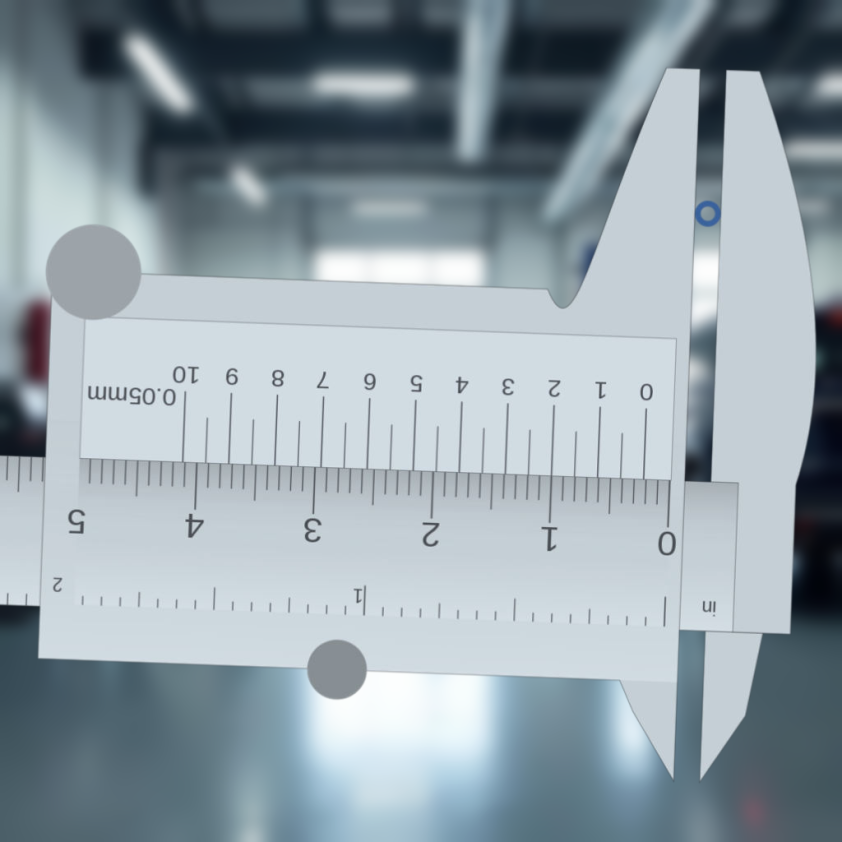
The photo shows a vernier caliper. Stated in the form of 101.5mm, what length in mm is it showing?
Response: 2.2mm
